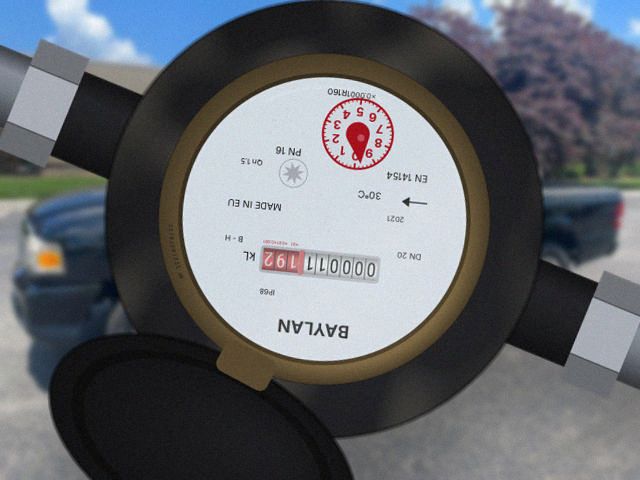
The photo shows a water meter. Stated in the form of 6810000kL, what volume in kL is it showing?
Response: 11.1919kL
